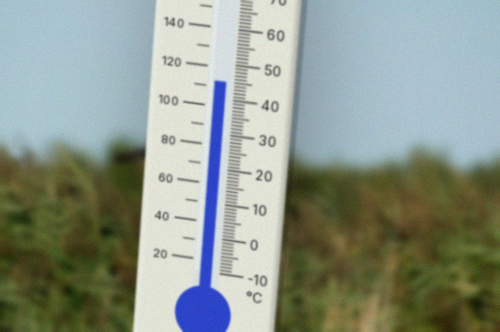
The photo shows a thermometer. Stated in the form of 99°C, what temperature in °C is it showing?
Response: 45°C
